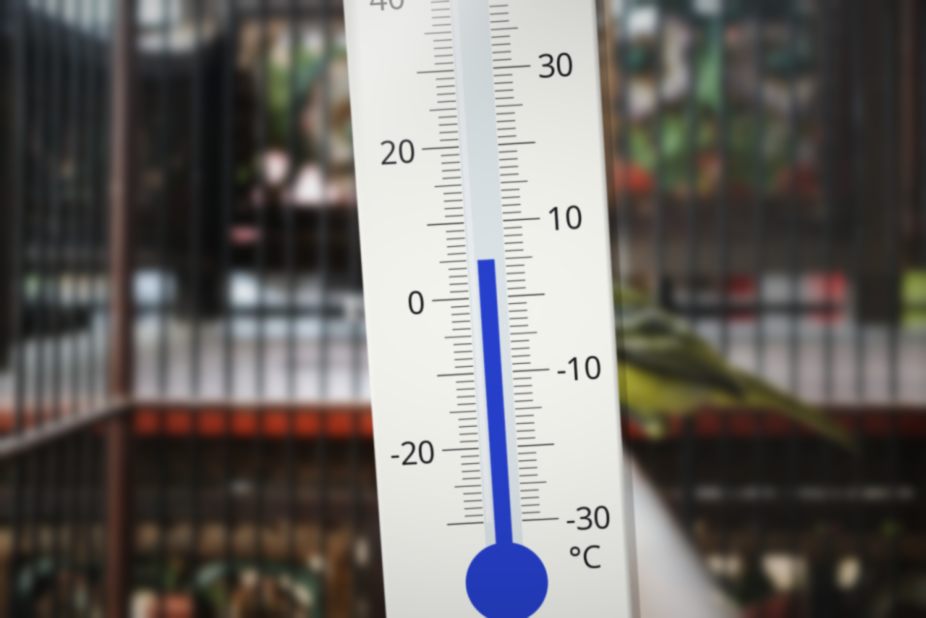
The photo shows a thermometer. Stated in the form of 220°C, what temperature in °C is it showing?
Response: 5°C
